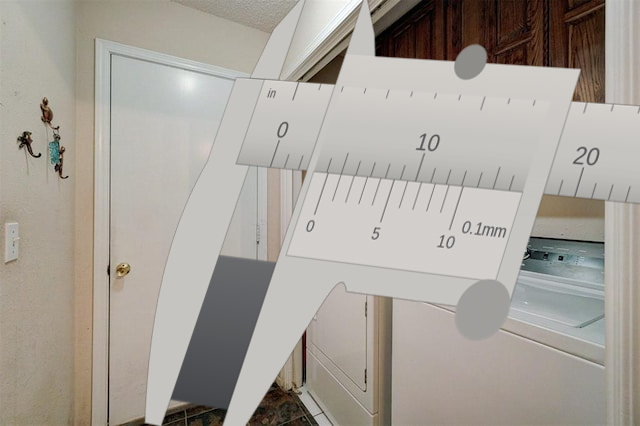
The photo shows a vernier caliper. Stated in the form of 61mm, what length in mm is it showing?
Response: 4.1mm
